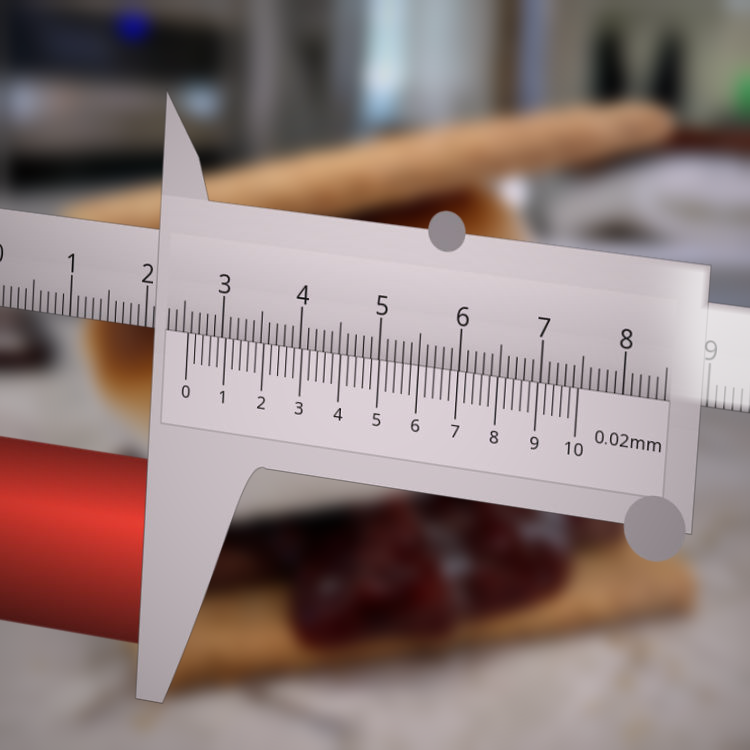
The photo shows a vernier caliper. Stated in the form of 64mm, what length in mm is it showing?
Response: 25.6mm
